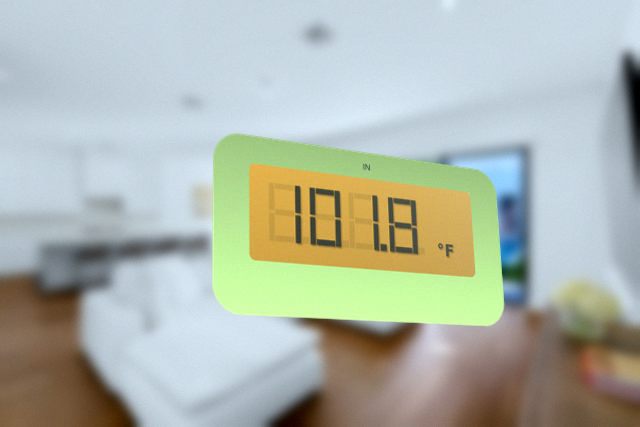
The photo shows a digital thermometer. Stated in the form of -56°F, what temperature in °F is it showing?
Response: 101.8°F
